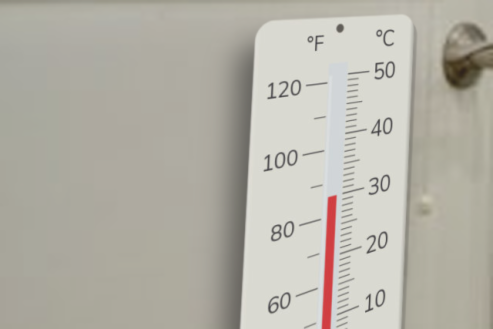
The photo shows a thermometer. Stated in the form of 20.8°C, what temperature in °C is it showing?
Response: 30°C
